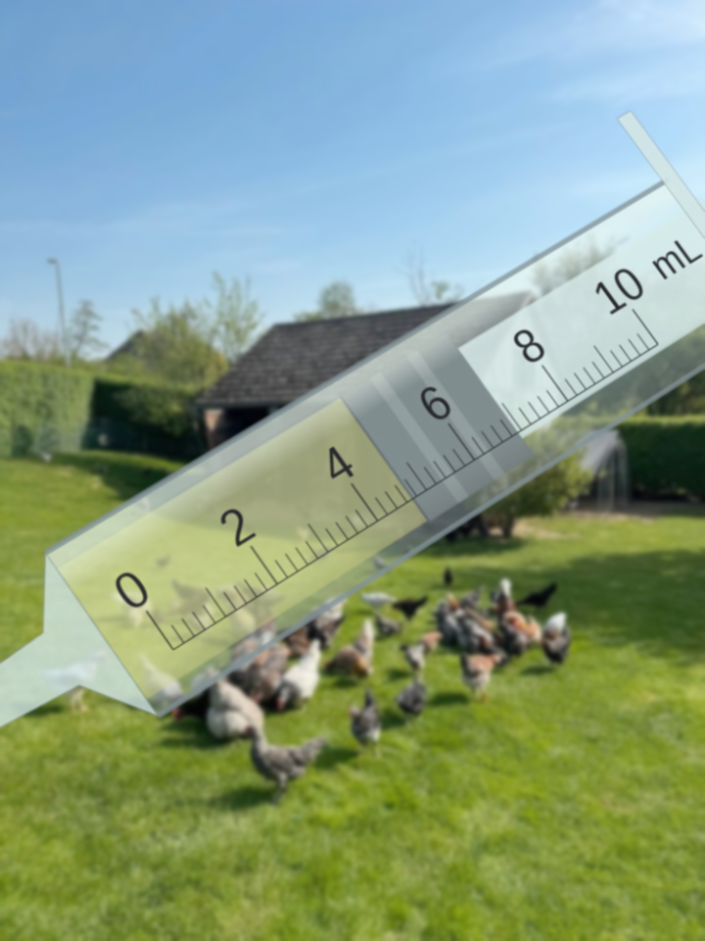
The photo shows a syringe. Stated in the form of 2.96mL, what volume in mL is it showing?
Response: 4.7mL
